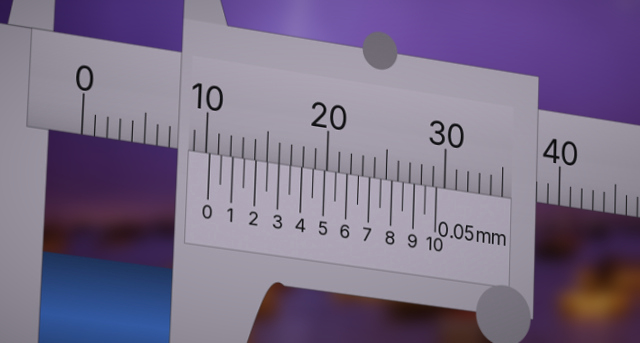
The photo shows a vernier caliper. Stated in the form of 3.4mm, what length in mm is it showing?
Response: 10.3mm
